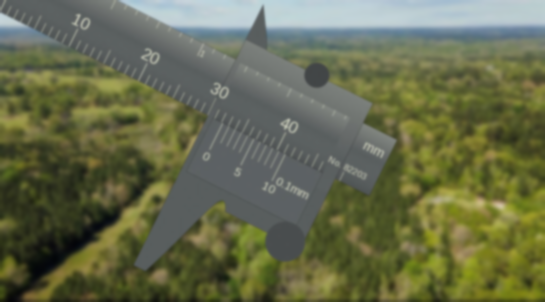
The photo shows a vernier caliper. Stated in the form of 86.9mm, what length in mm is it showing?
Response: 32.2mm
